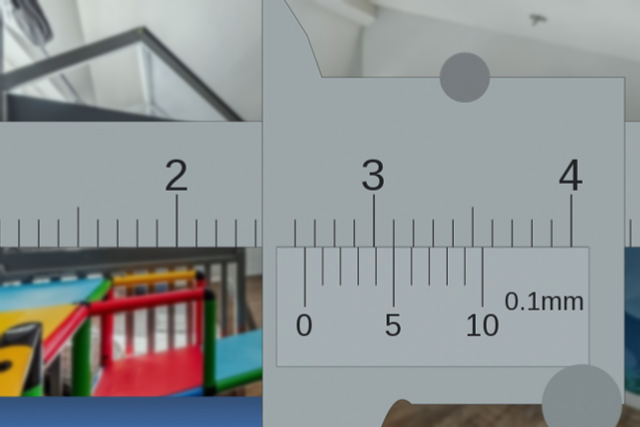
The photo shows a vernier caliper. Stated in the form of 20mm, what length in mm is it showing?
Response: 26.5mm
